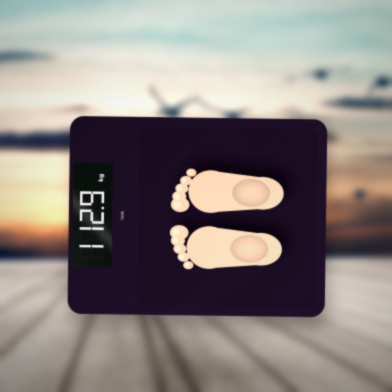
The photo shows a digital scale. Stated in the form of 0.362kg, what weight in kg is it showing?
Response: 112.9kg
